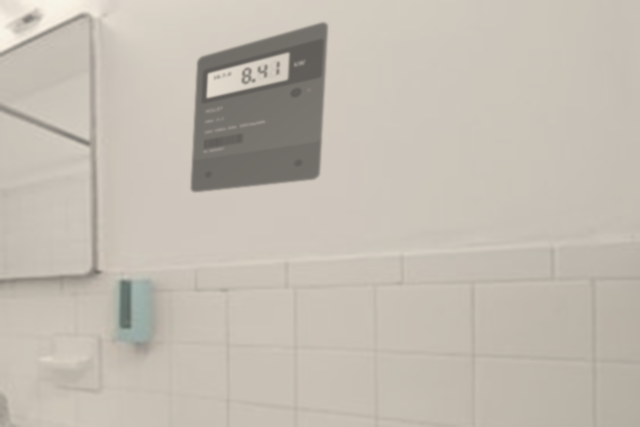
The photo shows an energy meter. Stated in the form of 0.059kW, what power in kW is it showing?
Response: 8.41kW
